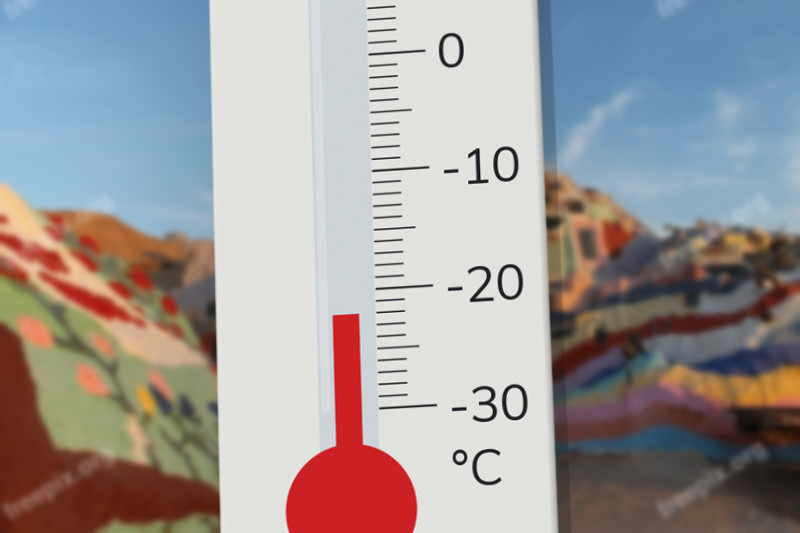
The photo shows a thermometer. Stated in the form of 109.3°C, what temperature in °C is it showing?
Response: -22°C
